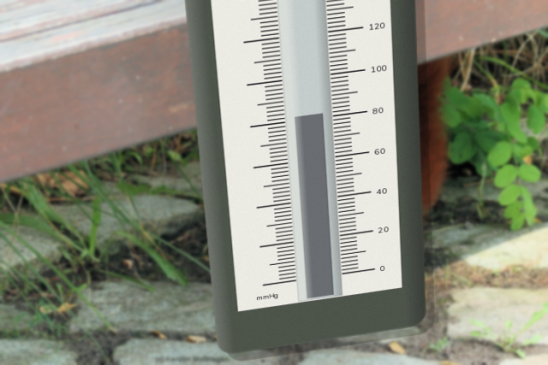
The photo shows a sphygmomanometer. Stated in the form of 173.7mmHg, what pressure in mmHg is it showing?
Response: 82mmHg
